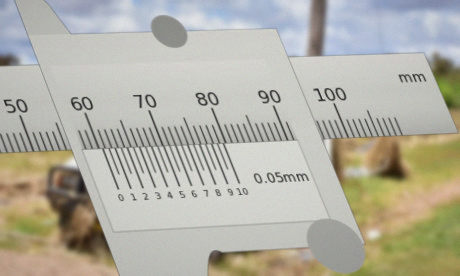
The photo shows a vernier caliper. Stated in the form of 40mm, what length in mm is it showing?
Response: 60.6mm
